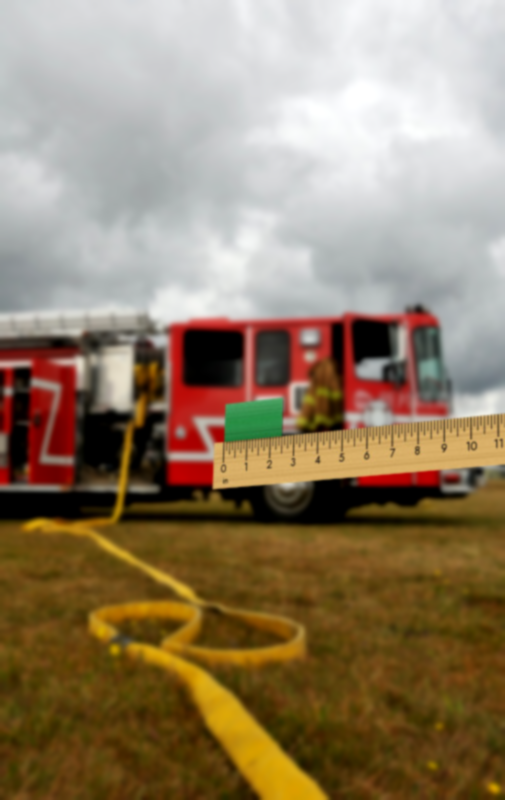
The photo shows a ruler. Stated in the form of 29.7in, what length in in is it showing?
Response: 2.5in
